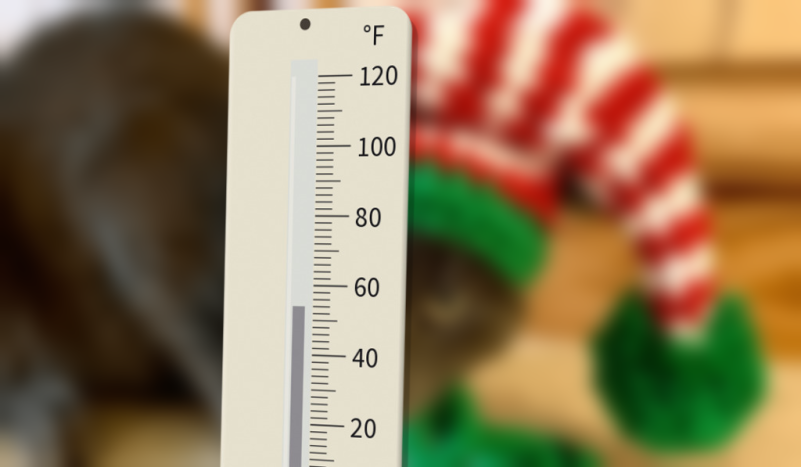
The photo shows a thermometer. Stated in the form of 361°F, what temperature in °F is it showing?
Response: 54°F
